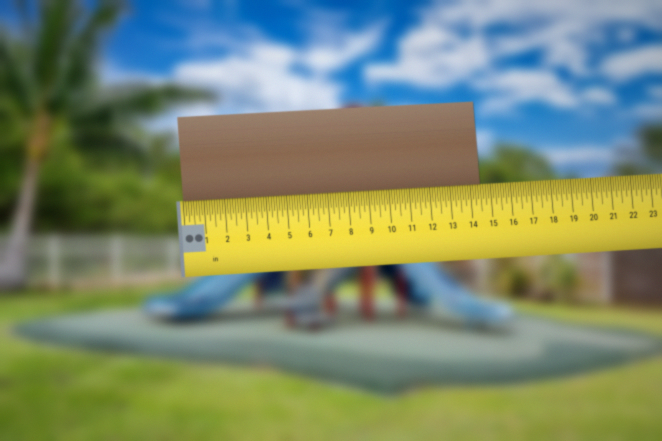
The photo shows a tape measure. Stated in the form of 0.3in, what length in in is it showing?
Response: 14.5in
